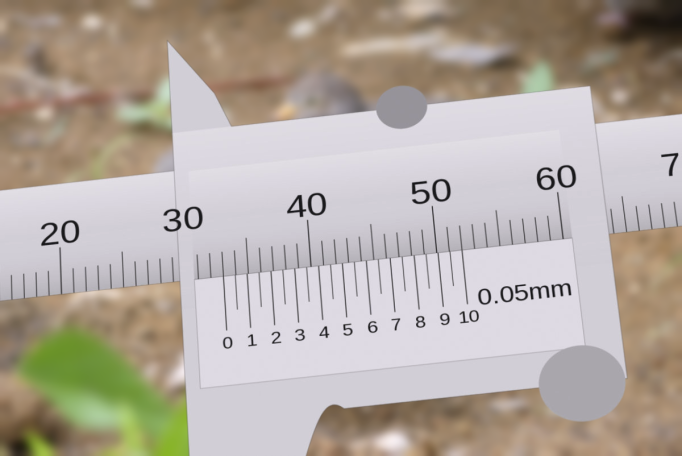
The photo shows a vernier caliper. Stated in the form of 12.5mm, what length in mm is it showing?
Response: 33.0mm
